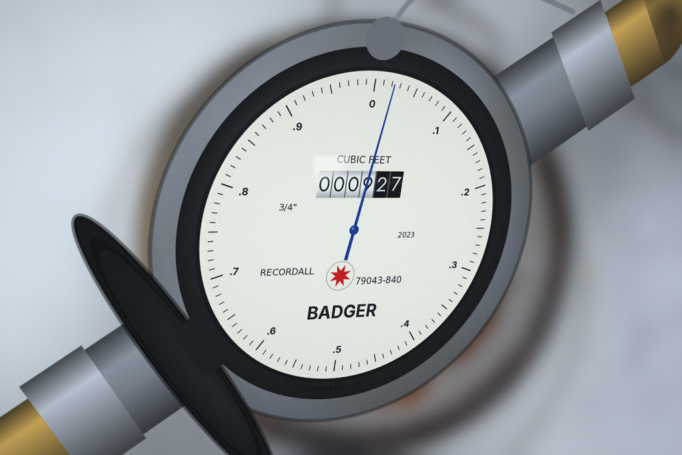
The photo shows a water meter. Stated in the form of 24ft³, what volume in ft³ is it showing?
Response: 927.02ft³
